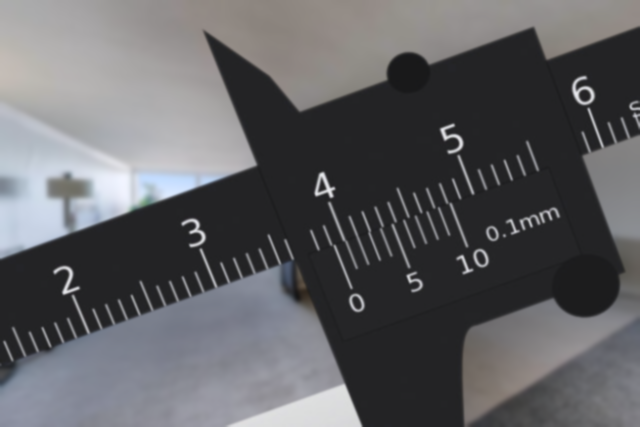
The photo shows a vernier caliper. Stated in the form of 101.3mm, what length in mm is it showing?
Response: 39.2mm
